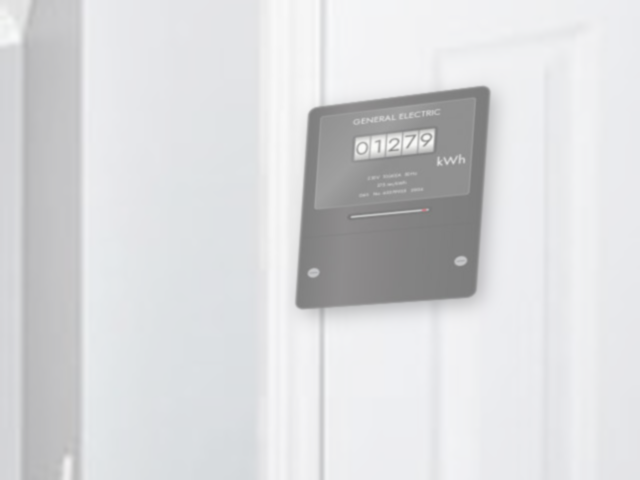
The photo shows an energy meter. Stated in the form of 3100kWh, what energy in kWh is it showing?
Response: 1279kWh
